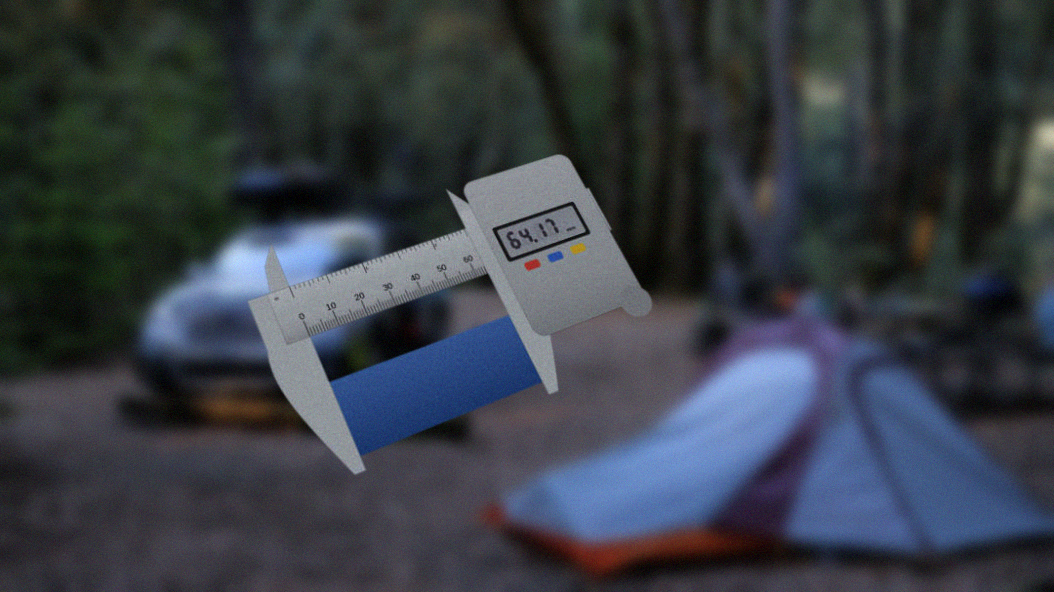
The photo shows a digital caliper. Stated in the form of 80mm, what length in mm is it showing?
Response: 64.17mm
